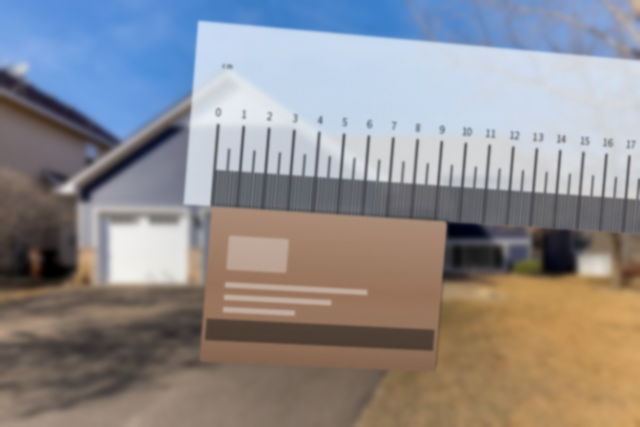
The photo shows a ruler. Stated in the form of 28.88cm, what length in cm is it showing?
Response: 9.5cm
